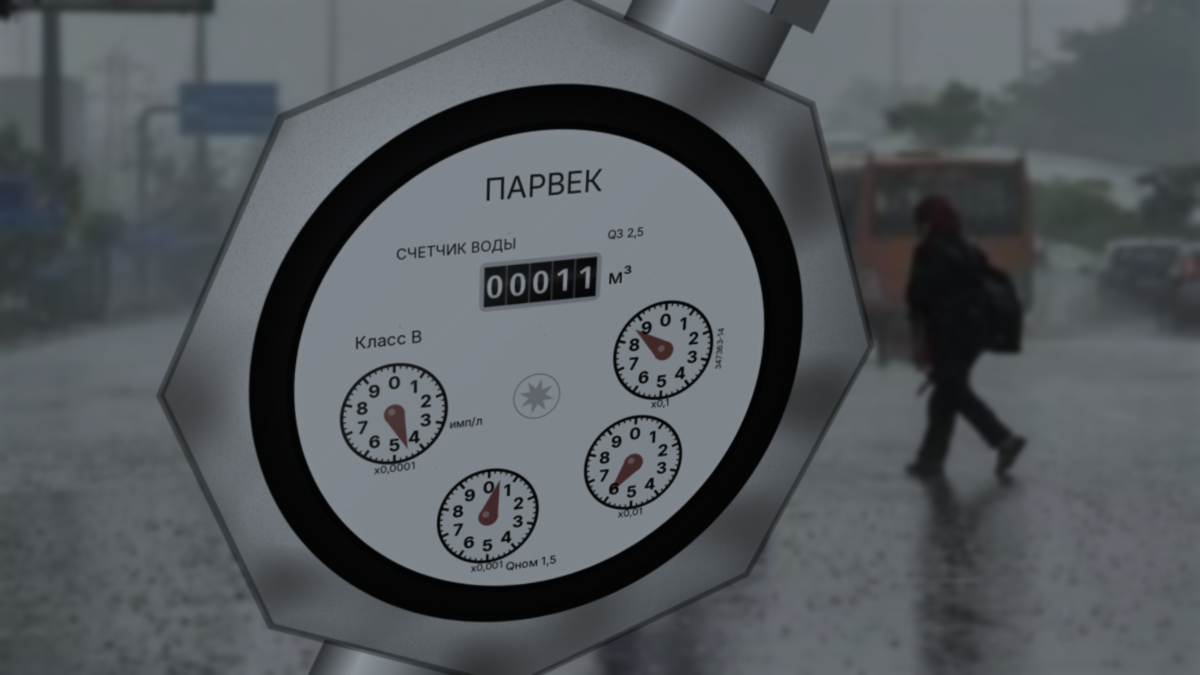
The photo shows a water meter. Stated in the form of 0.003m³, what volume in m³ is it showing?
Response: 11.8604m³
